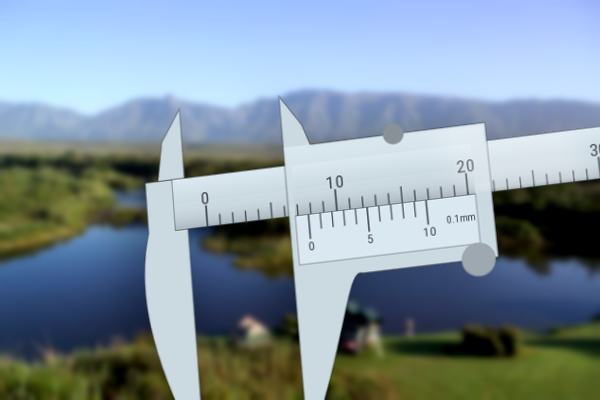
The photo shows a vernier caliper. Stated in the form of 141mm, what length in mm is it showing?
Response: 7.8mm
